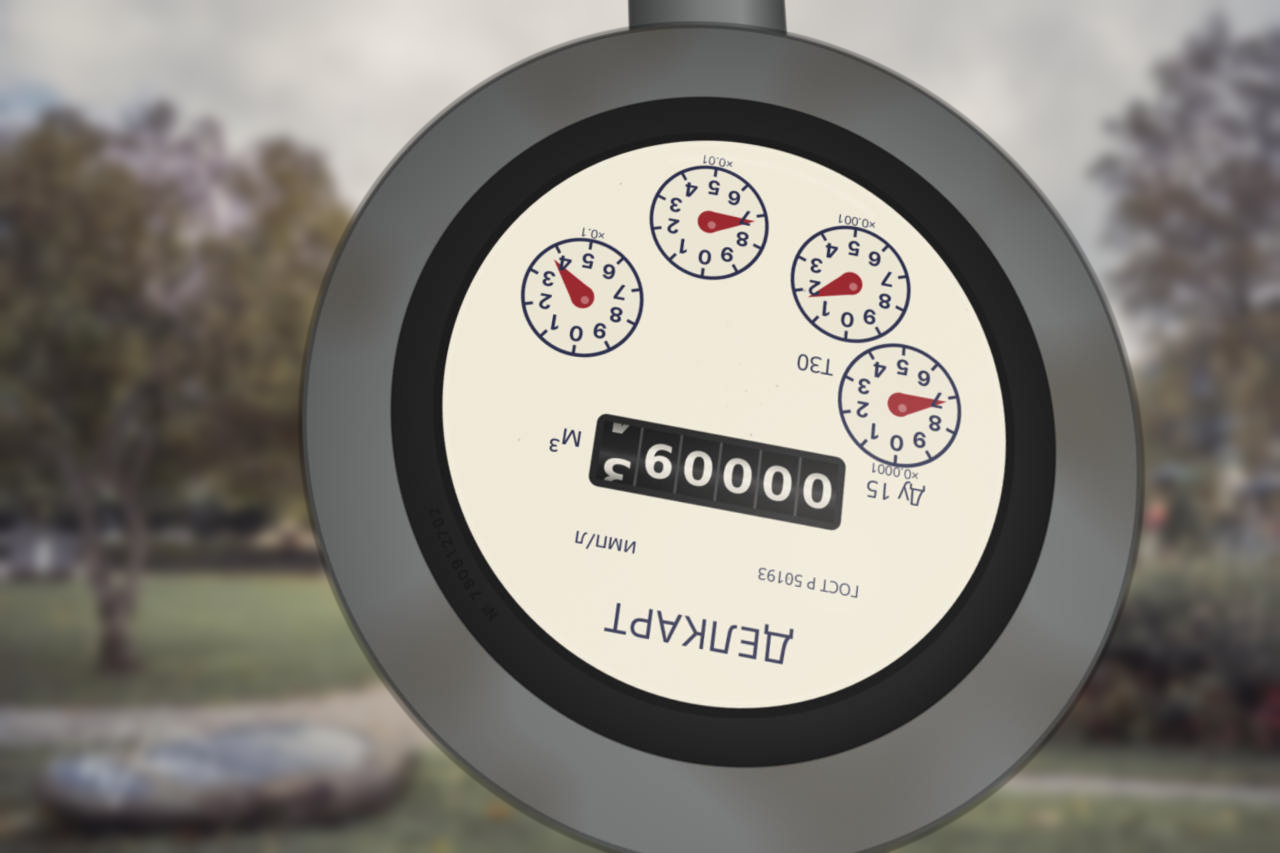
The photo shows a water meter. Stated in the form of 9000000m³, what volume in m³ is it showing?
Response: 93.3717m³
